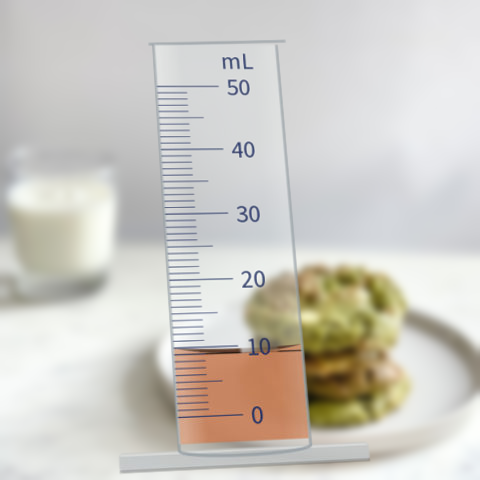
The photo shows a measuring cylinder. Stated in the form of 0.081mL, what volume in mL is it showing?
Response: 9mL
